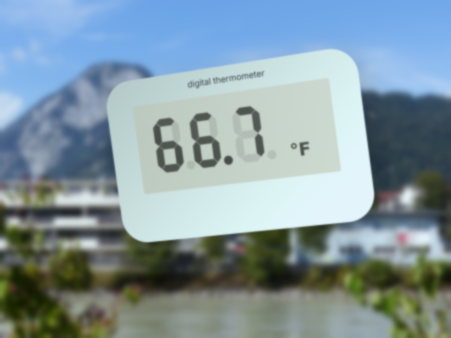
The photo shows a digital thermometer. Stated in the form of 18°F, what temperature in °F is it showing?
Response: 66.7°F
